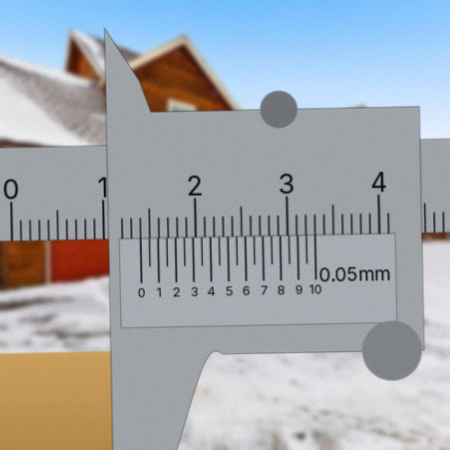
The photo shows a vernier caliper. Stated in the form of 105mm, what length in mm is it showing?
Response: 14.0mm
